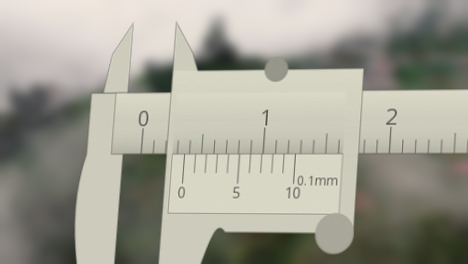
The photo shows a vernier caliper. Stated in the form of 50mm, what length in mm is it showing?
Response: 3.6mm
